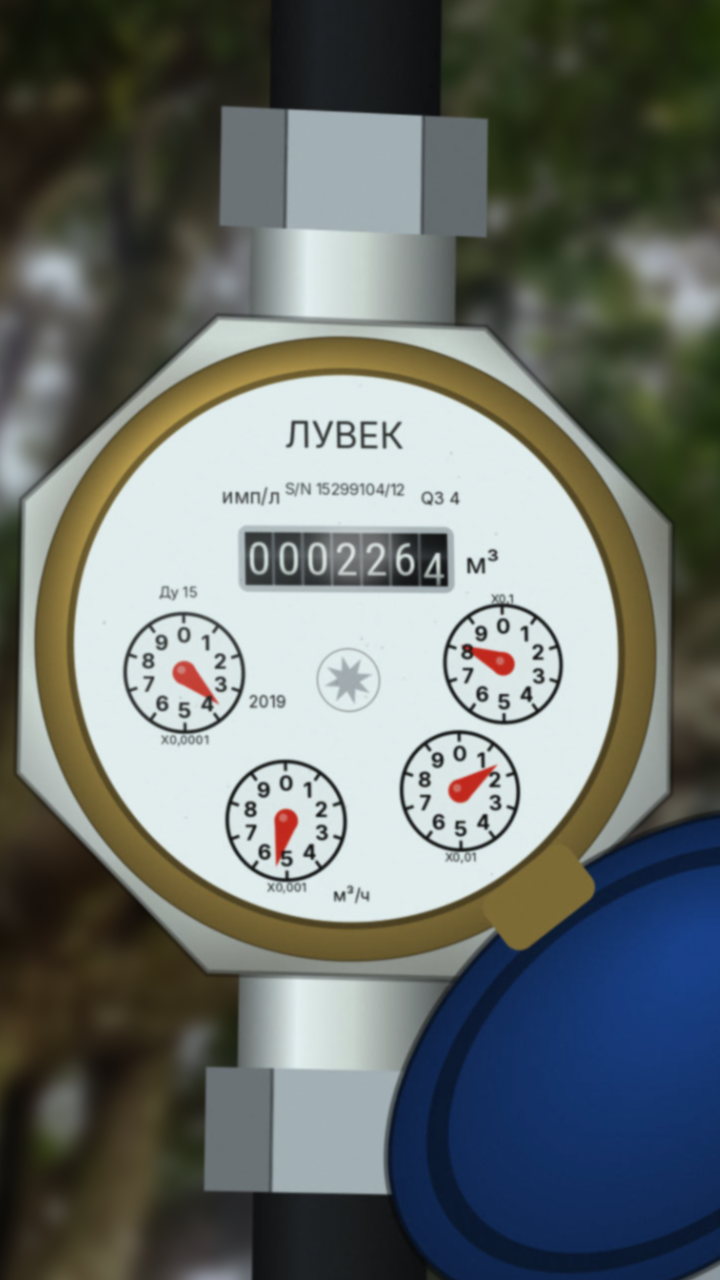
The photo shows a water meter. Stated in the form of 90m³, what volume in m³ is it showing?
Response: 2263.8153m³
